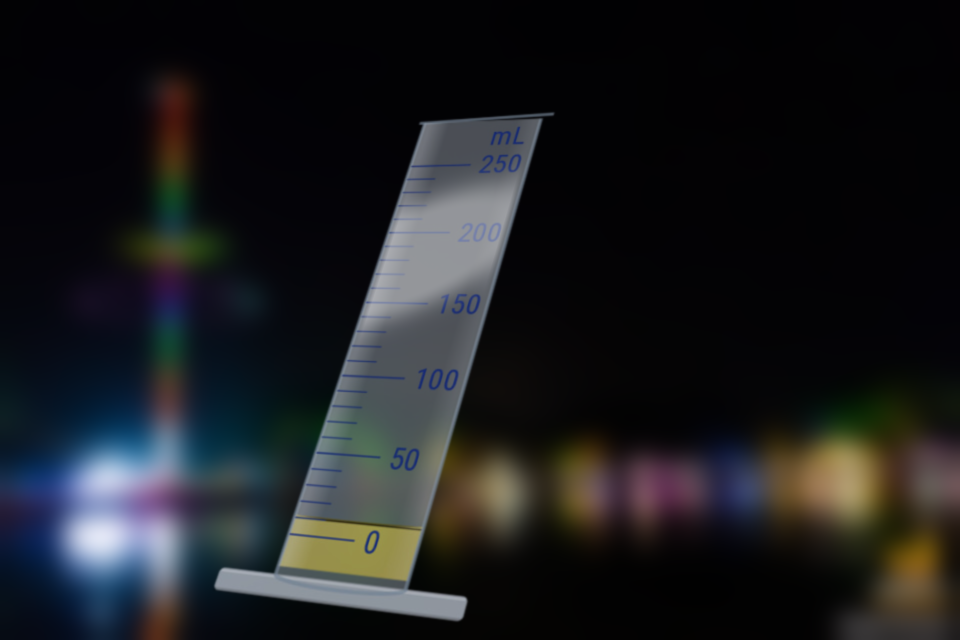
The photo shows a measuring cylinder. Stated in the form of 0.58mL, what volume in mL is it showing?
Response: 10mL
